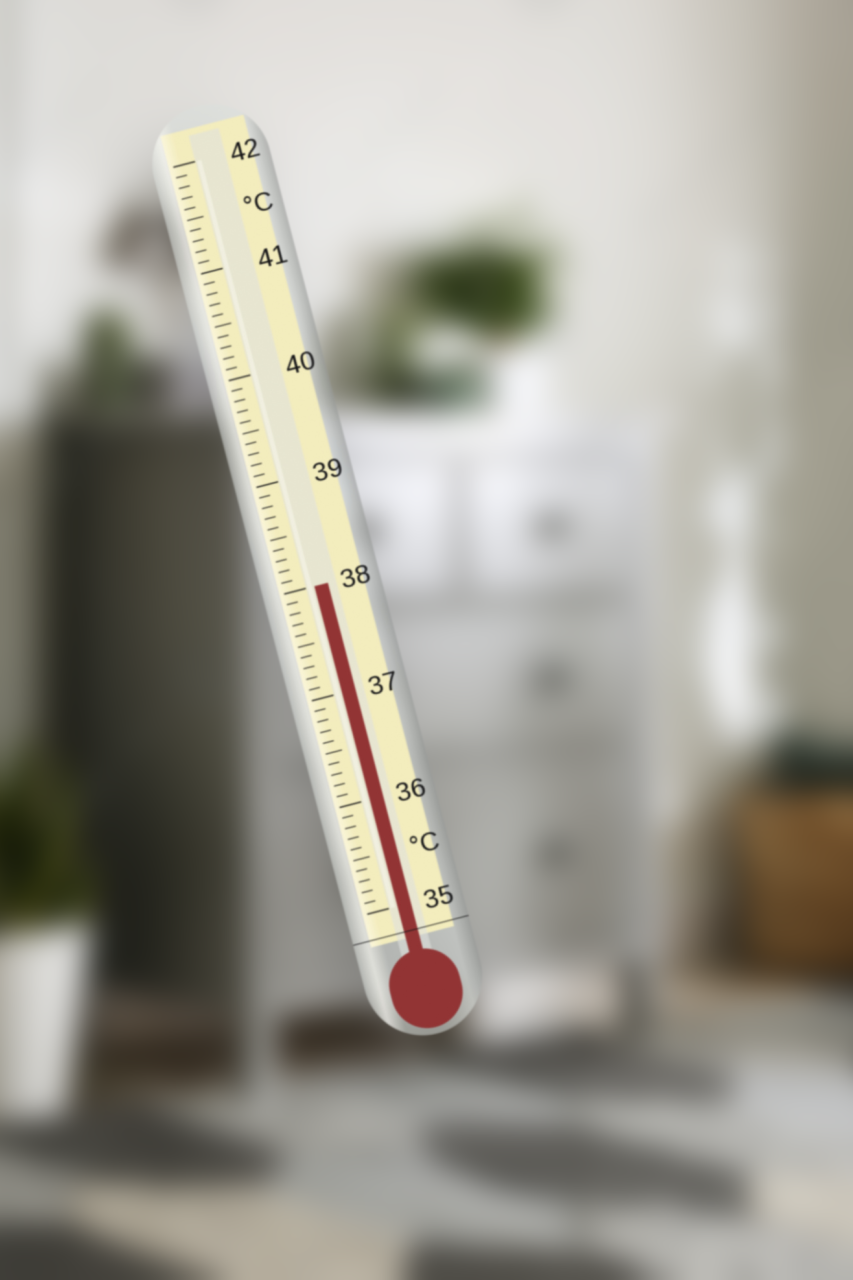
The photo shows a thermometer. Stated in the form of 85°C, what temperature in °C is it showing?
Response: 38°C
